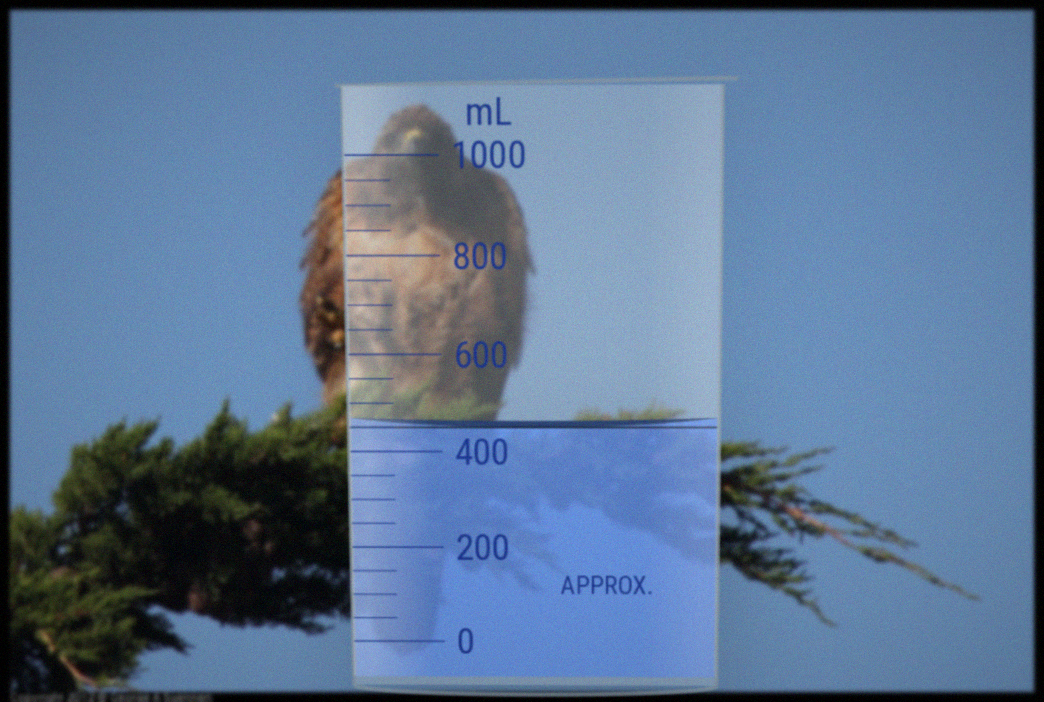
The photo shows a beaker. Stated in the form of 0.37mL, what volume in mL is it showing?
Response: 450mL
